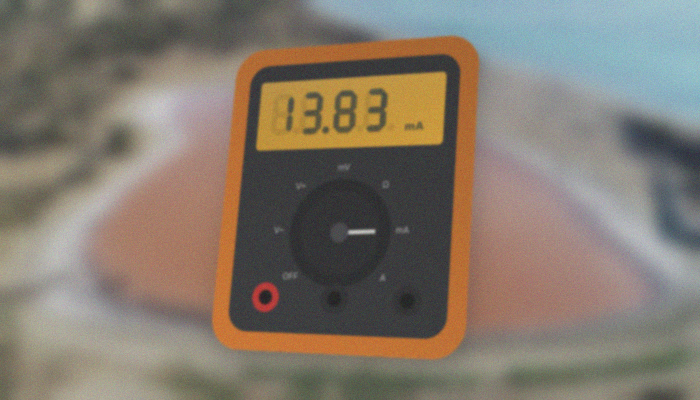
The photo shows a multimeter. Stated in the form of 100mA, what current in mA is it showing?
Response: 13.83mA
